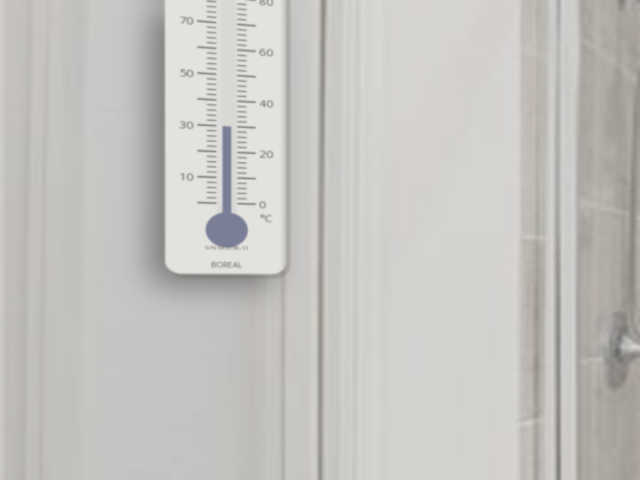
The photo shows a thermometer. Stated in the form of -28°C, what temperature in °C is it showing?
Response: 30°C
